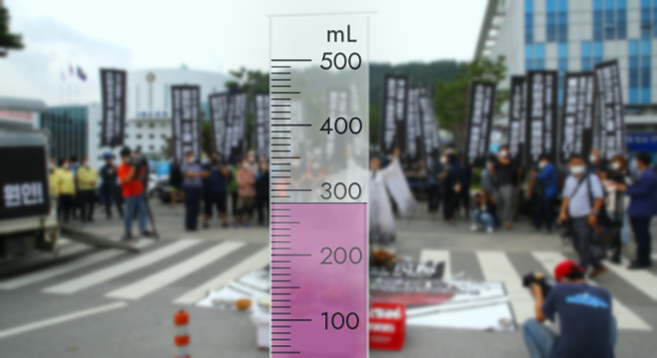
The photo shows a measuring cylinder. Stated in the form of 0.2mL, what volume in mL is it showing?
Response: 280mL
